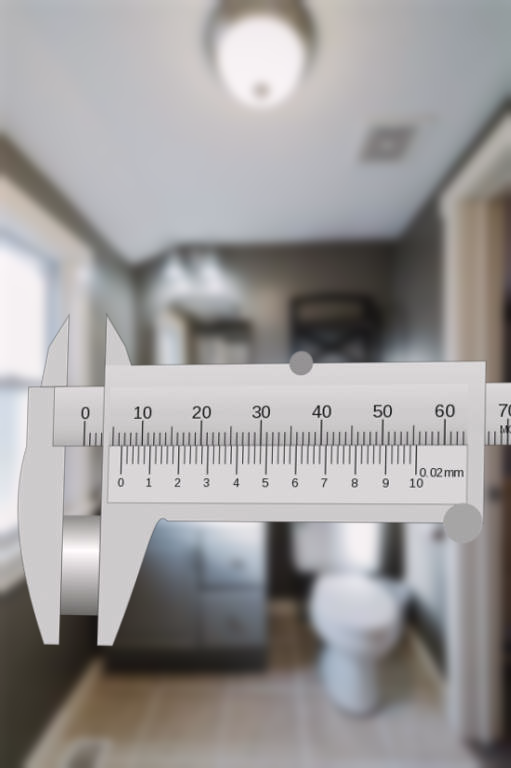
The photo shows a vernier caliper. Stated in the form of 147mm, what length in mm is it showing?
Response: 6.5mm
